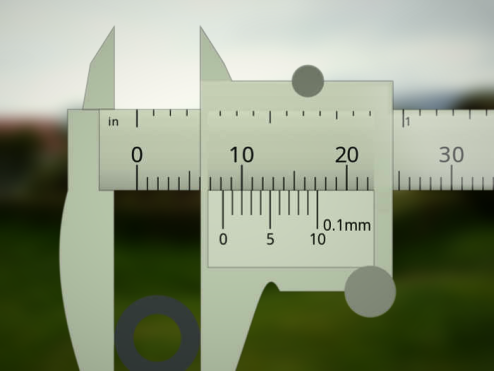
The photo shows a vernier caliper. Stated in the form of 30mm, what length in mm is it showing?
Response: 8.2mm
